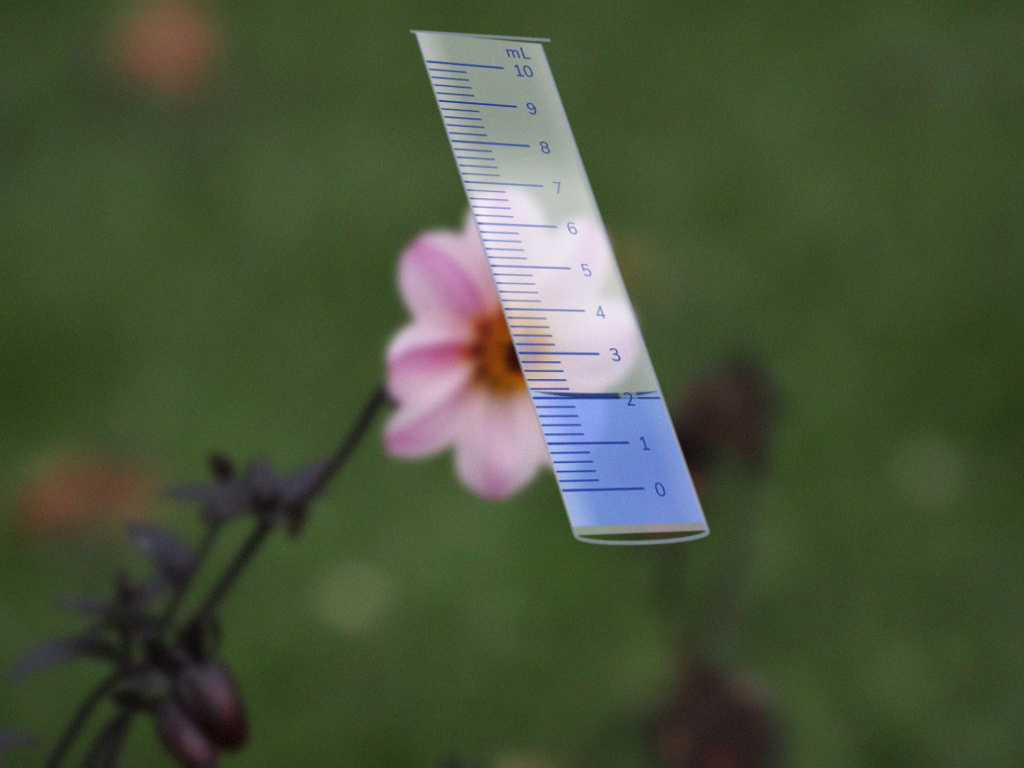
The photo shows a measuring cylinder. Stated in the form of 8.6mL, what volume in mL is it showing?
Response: 2mL
